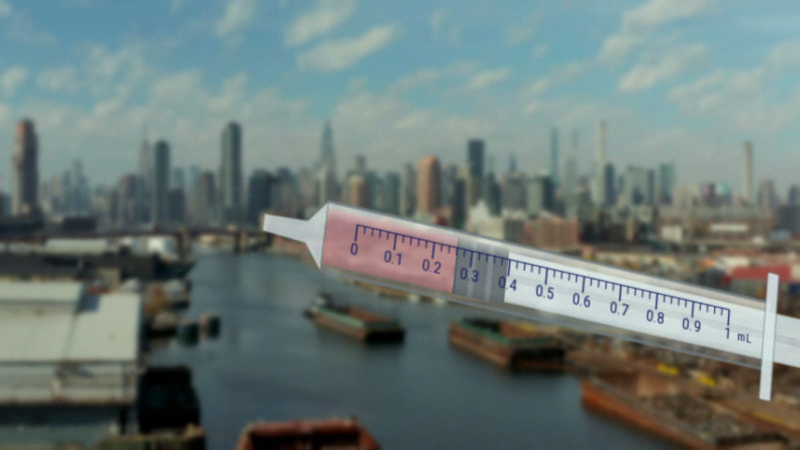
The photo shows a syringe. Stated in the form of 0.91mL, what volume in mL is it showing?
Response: 0.26mL
